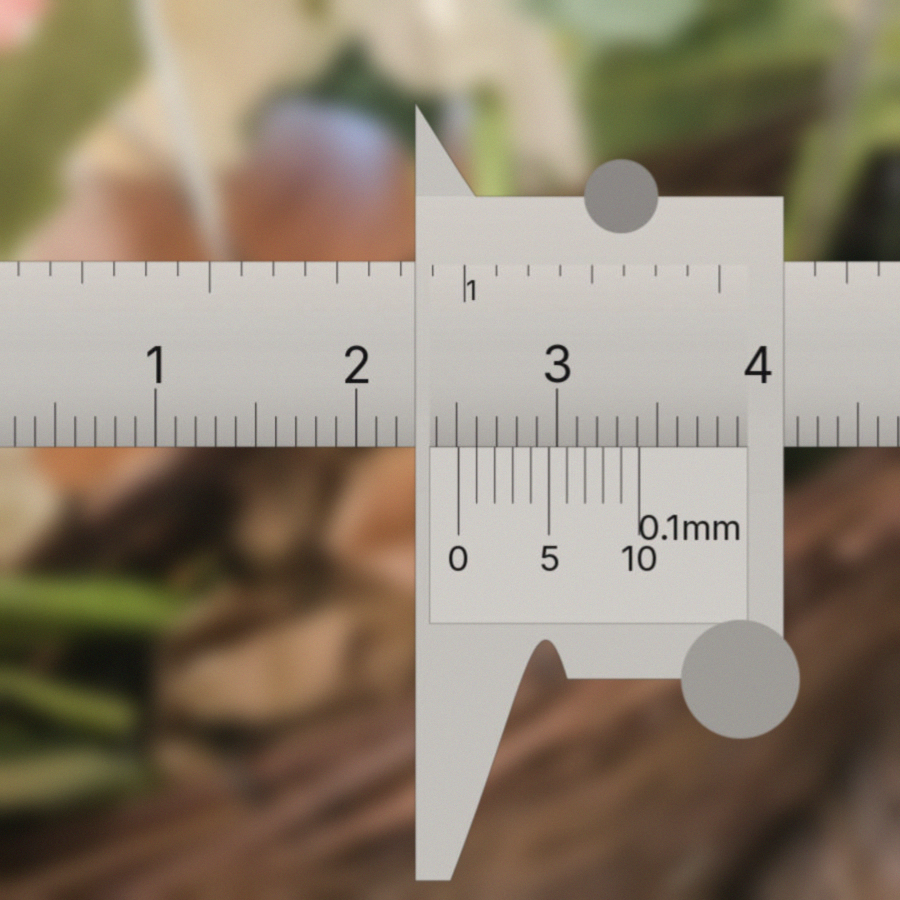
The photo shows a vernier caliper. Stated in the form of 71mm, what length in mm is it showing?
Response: 25.1mm
